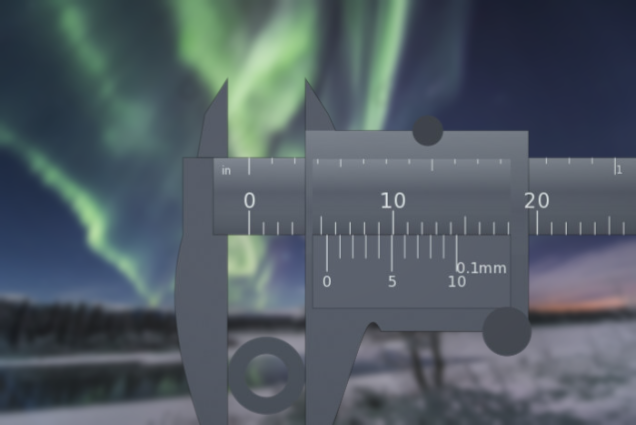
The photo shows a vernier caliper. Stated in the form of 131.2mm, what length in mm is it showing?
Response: 5.4mm
